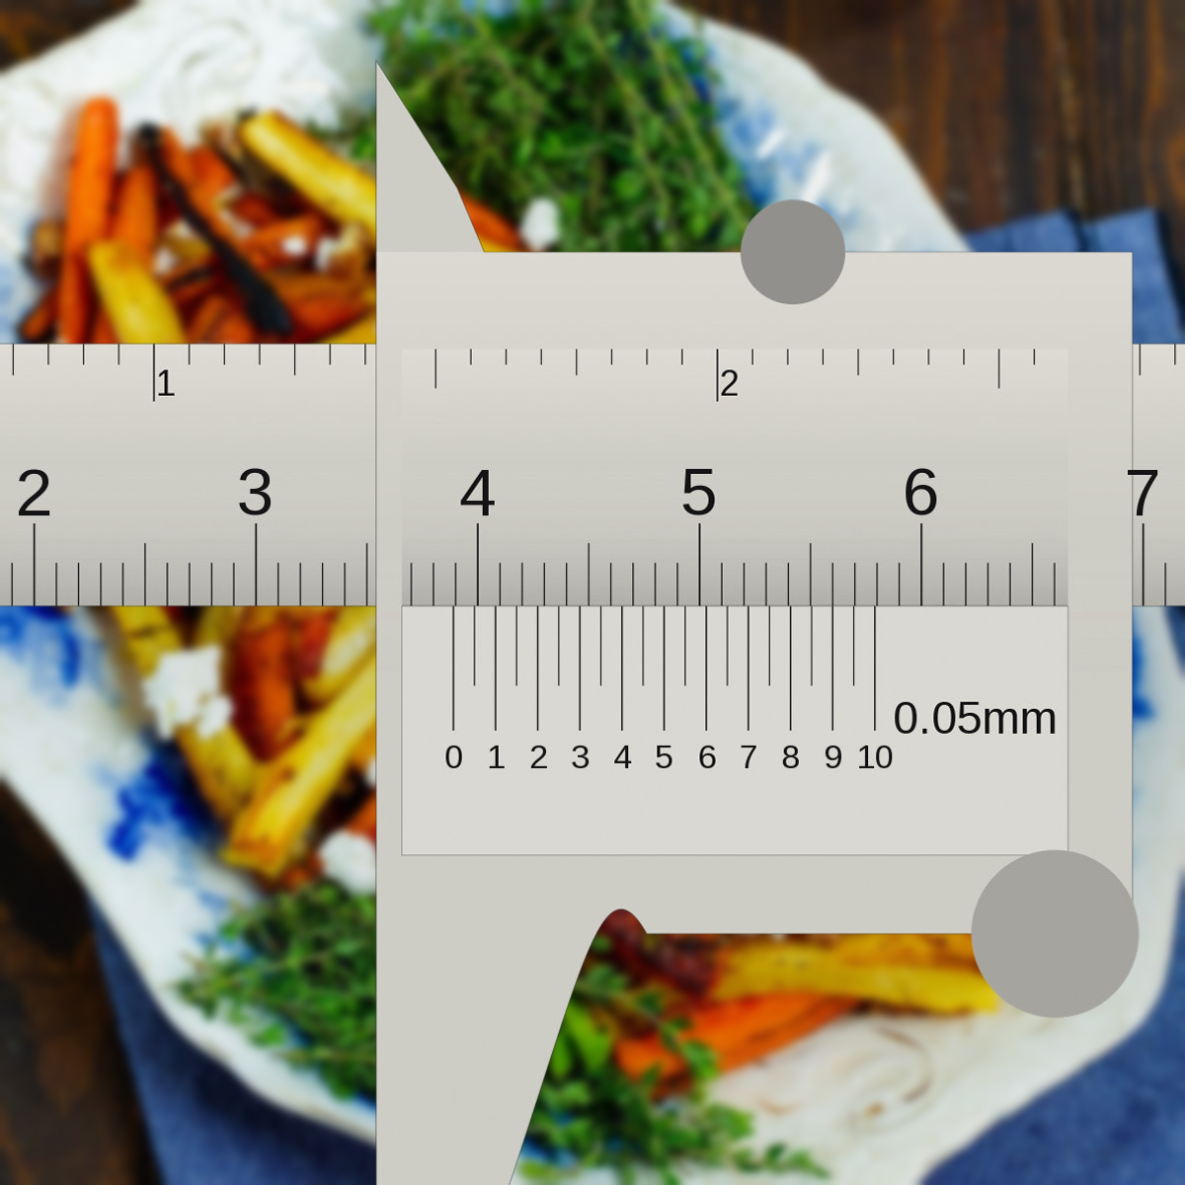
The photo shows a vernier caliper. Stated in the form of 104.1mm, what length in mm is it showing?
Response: 38.90mm
